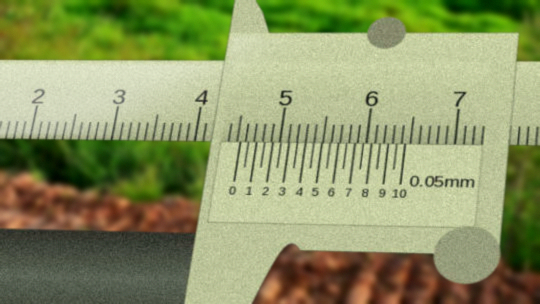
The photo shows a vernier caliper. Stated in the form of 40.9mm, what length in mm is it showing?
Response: 45.4mm
